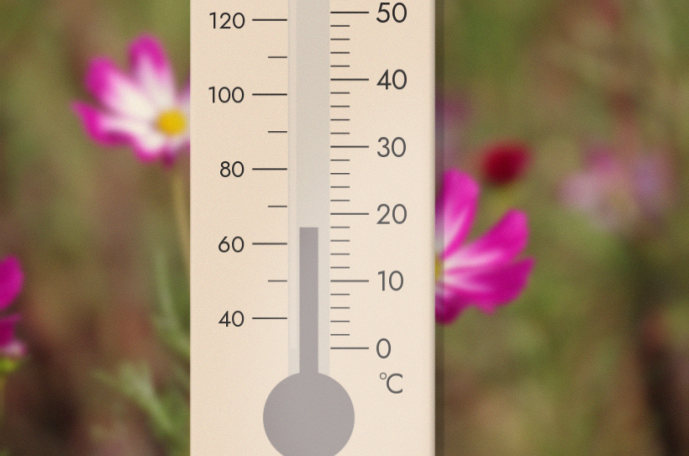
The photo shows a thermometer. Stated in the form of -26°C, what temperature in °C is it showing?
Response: 18°C
